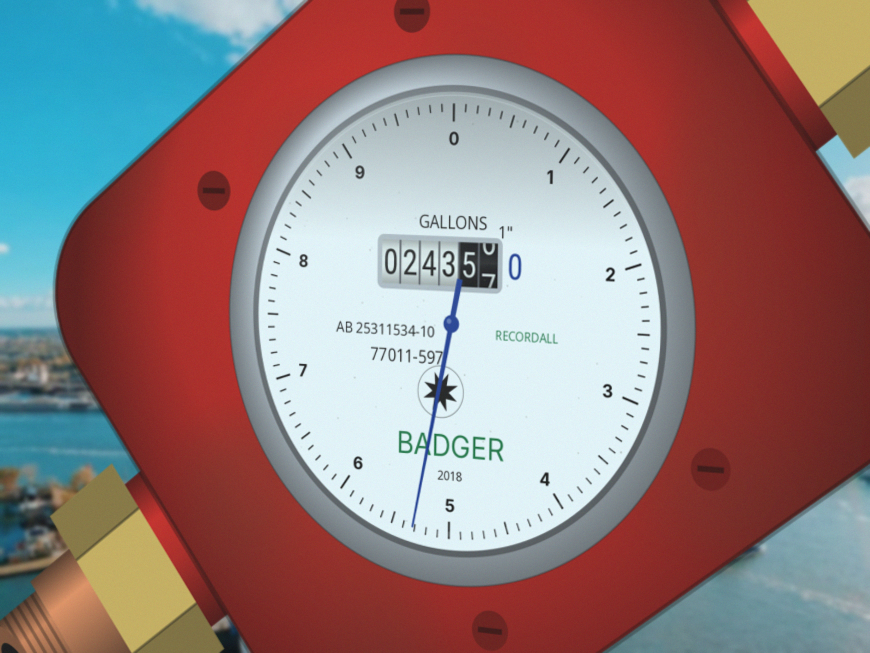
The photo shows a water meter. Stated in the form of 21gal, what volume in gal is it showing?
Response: 243565.3gal
